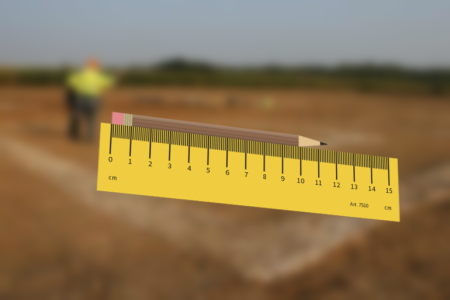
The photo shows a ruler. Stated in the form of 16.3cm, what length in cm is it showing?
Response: 11.5cm
